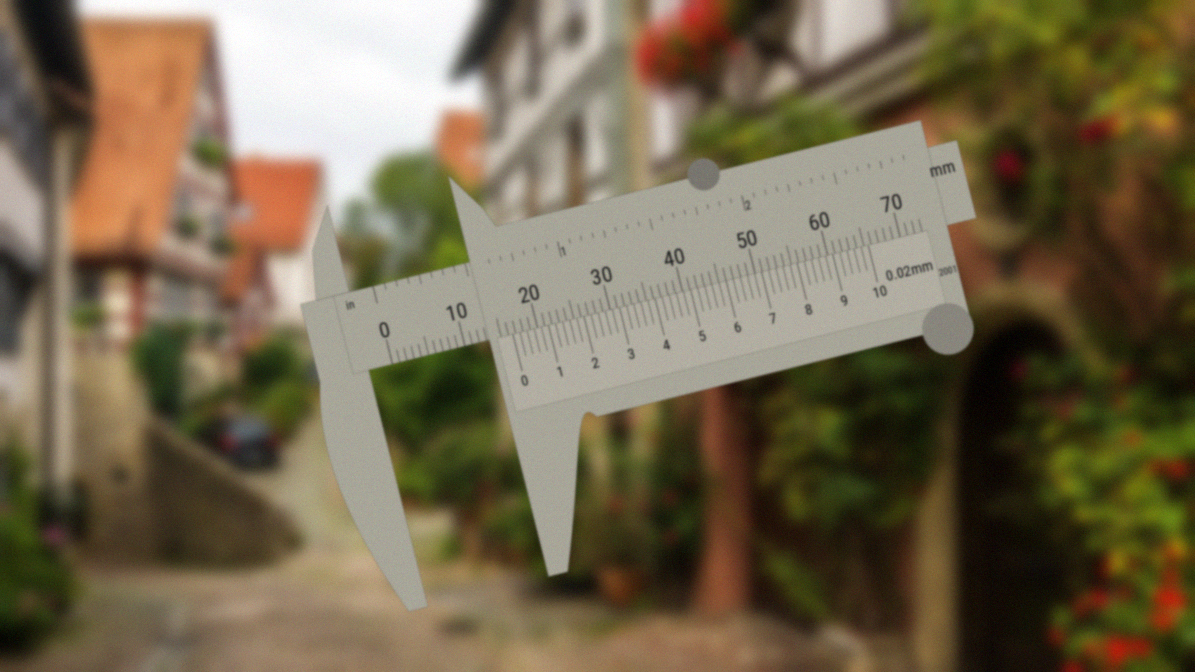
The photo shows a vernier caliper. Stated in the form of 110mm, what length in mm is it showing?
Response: 16.6mm
